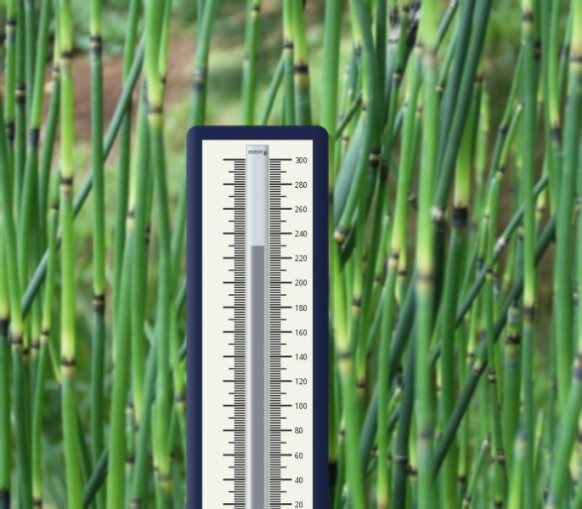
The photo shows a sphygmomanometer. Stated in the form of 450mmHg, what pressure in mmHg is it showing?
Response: 230mmHg
